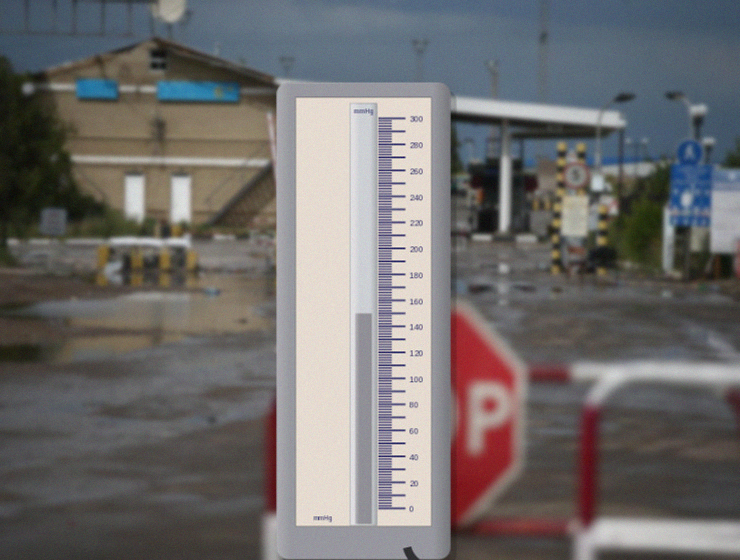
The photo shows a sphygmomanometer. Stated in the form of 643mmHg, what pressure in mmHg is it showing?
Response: 150mmHg
